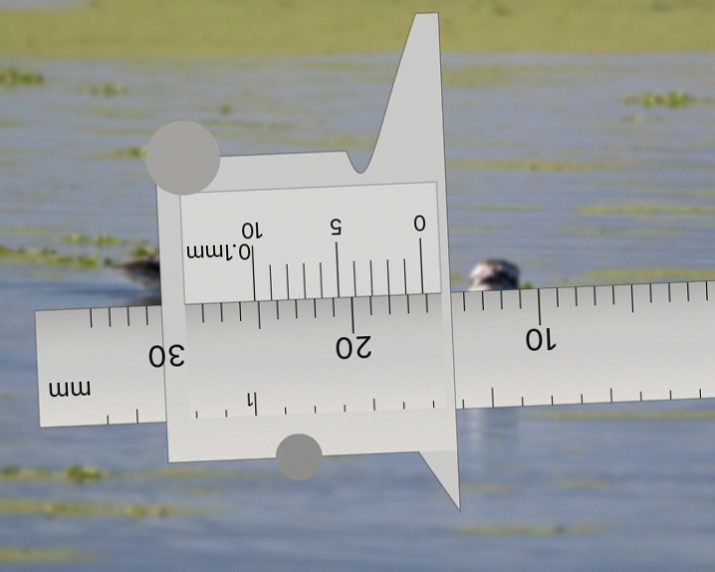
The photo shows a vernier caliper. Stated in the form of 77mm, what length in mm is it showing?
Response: 16.2mm
